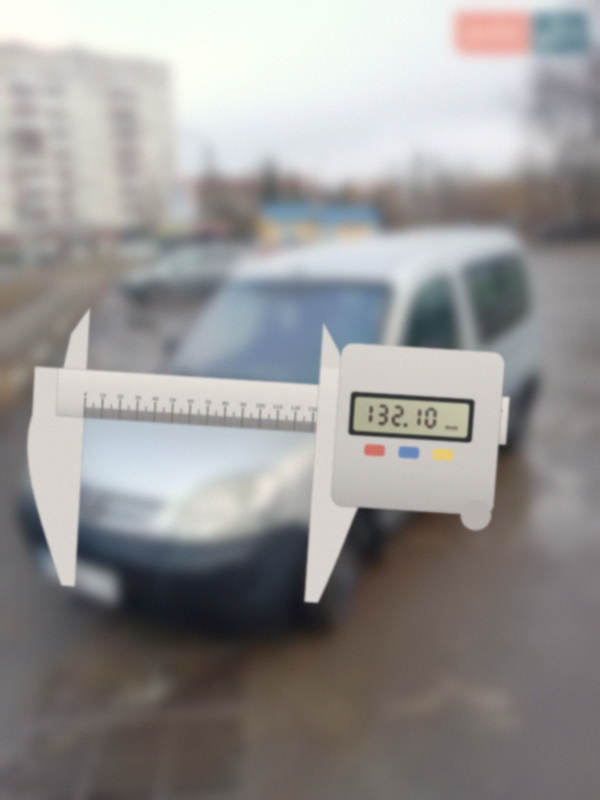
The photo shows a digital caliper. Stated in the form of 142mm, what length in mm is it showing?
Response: 132.10mm
